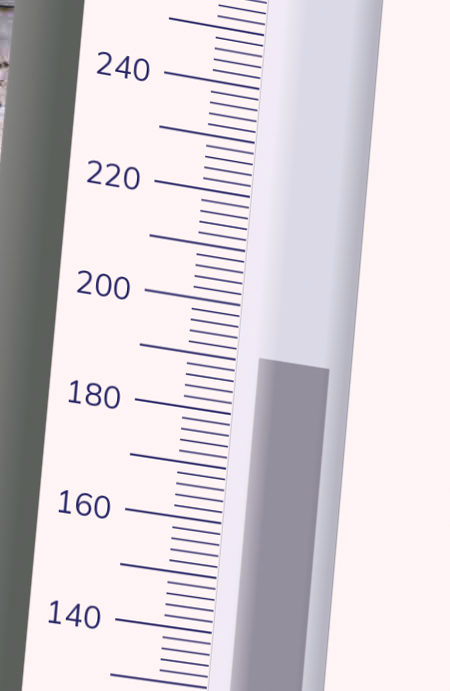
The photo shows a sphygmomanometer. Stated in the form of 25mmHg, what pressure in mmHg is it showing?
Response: 191mmHg
